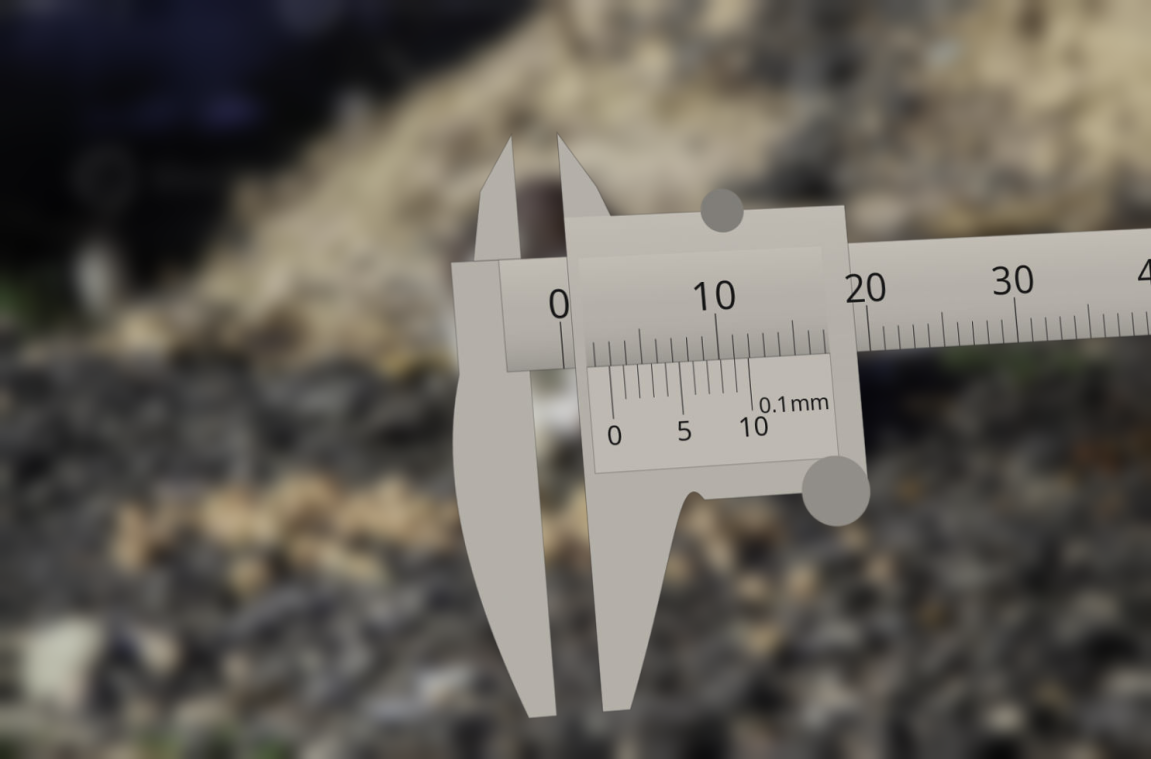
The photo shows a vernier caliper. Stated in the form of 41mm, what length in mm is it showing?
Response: 2.9mm
